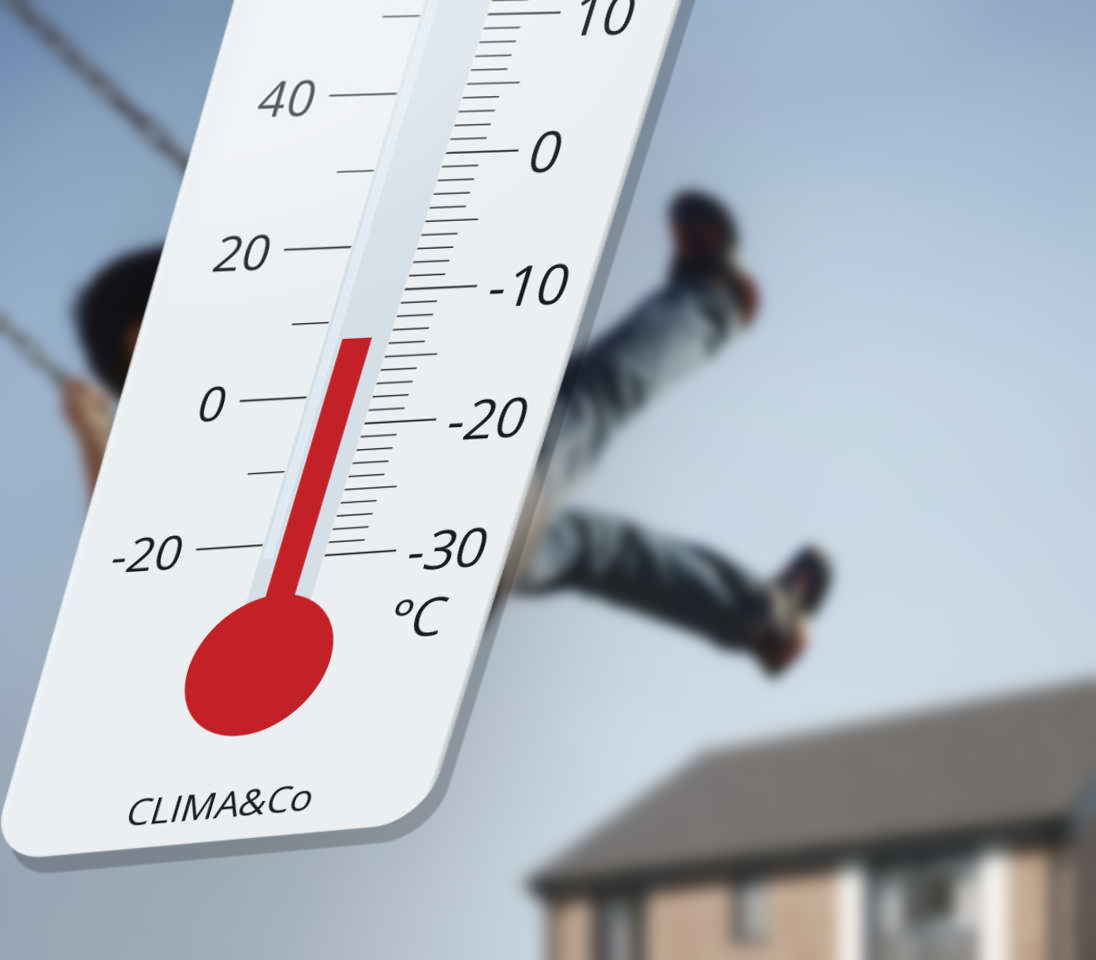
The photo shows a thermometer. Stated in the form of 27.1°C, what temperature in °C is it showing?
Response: -13.5°C
